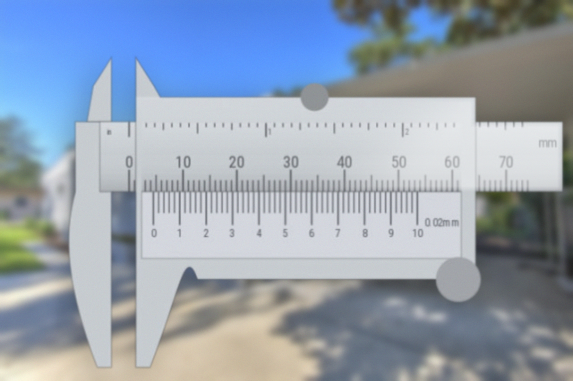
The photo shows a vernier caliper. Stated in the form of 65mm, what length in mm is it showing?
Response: 4.5mm
